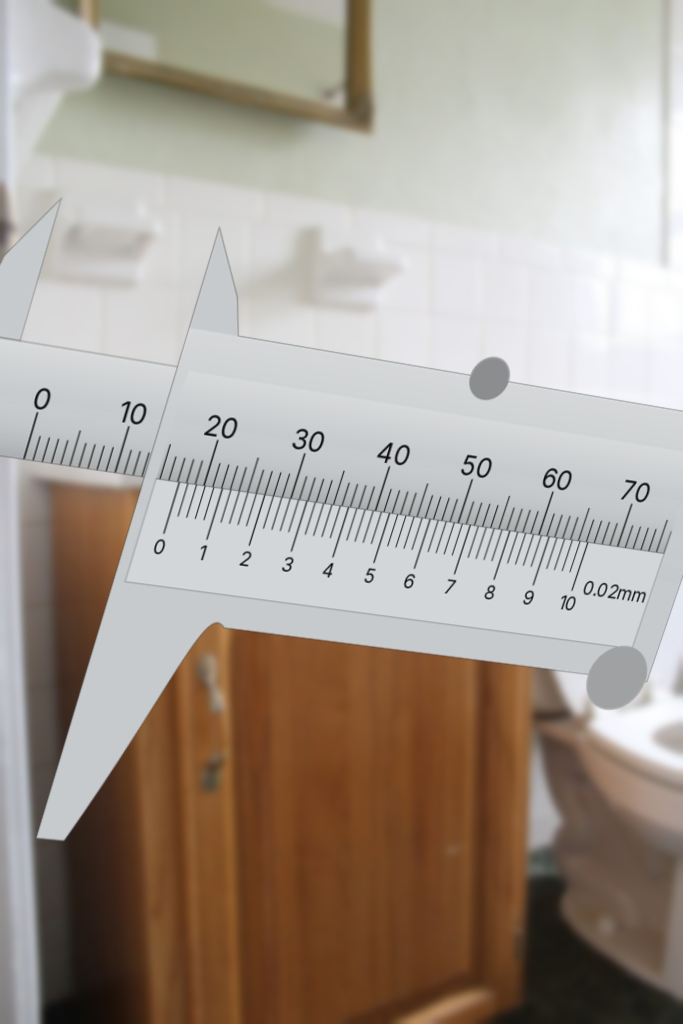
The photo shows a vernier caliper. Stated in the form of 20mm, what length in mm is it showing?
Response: 17.2mm
